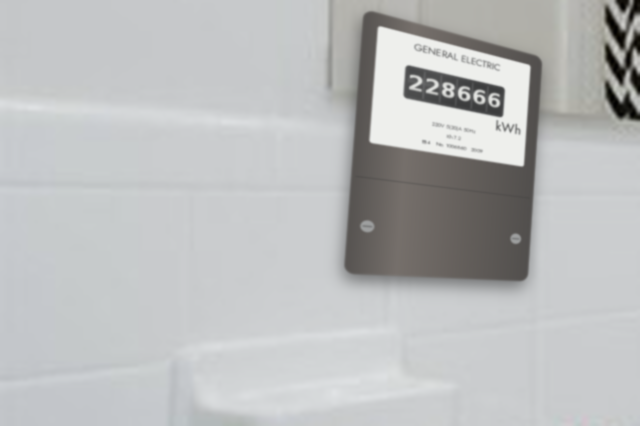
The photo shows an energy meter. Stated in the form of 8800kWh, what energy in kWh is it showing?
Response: 228666kWh
